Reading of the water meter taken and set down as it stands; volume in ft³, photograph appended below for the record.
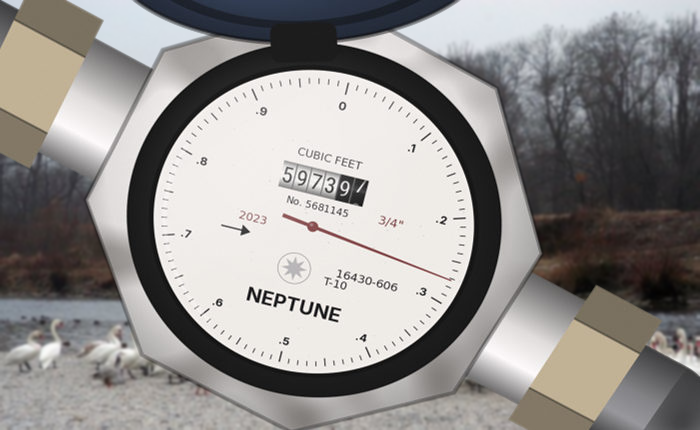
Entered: 597397.27 ft³
